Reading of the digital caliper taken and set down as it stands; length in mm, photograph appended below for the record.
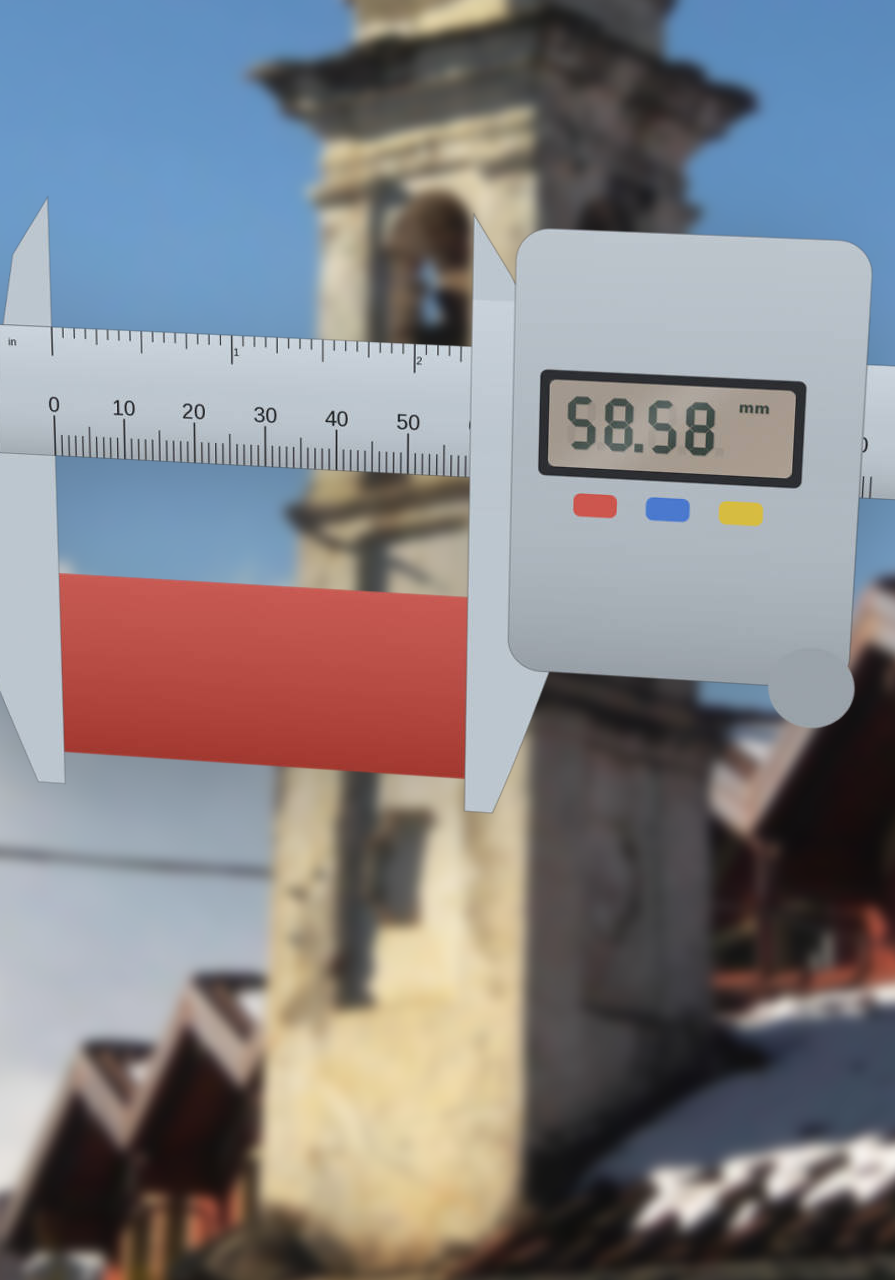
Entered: 58.58 mm
